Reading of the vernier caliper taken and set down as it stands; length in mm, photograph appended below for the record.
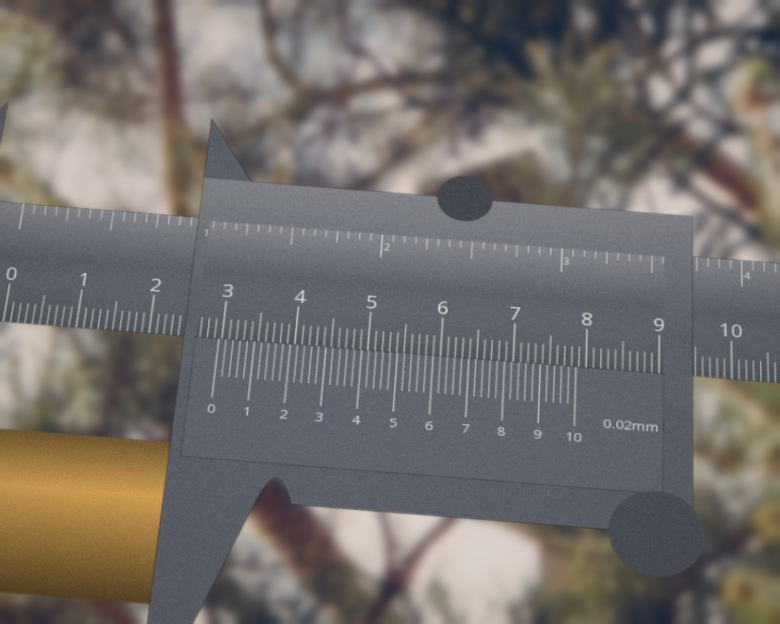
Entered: 29.6 mm
